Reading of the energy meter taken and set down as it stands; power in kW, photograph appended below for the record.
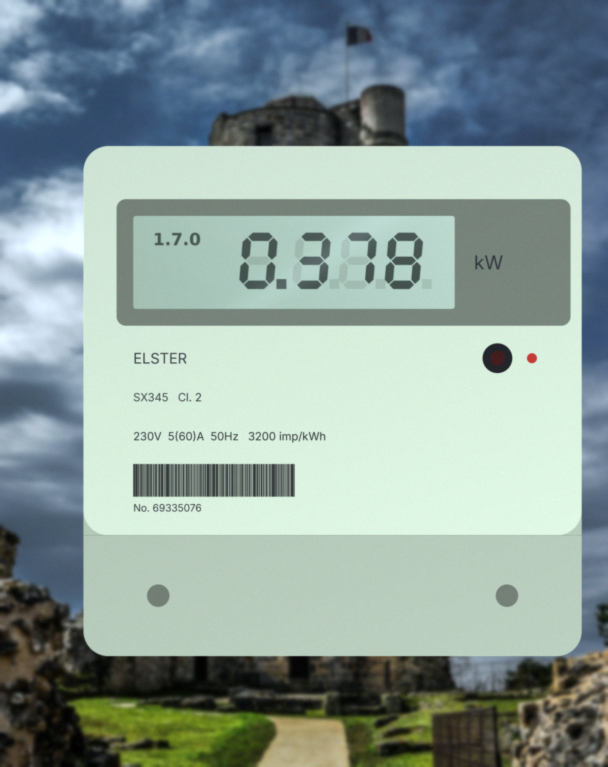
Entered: 0.378 kW
